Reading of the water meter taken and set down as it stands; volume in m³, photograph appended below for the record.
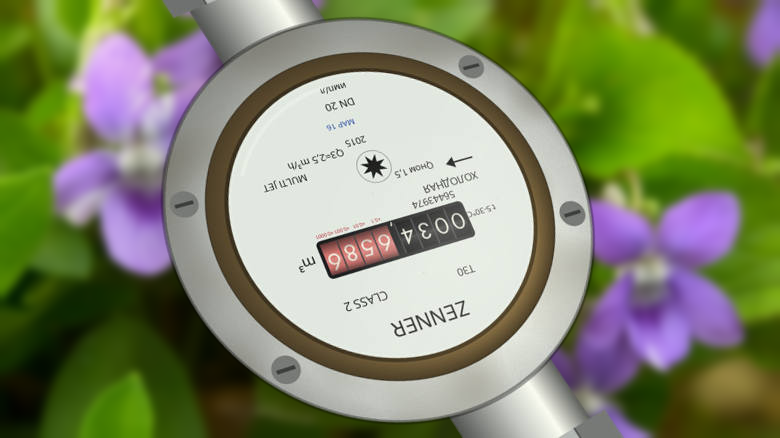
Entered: 34.6586 m³
